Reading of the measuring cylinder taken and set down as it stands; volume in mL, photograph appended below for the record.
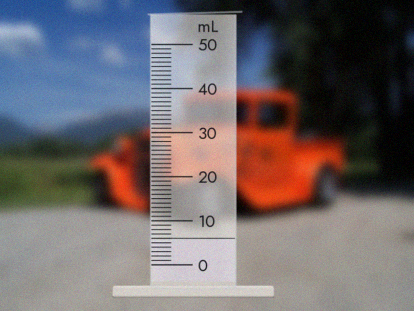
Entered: 6 mL
